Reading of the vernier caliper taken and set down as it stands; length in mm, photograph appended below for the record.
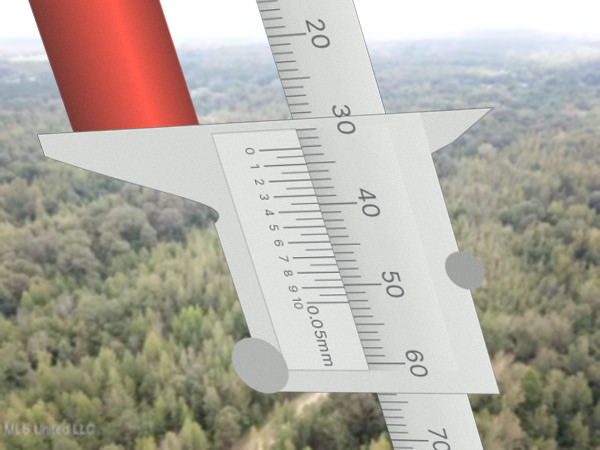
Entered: 33.2 mm
